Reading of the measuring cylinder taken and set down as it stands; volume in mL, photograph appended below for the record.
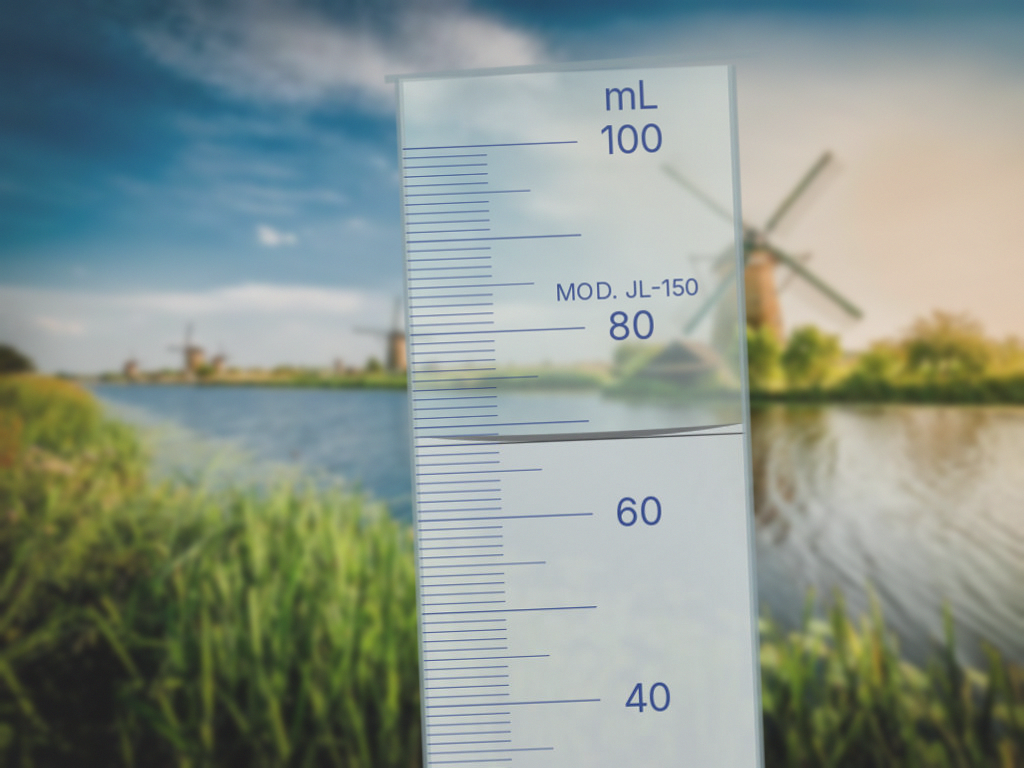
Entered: 68 mL
